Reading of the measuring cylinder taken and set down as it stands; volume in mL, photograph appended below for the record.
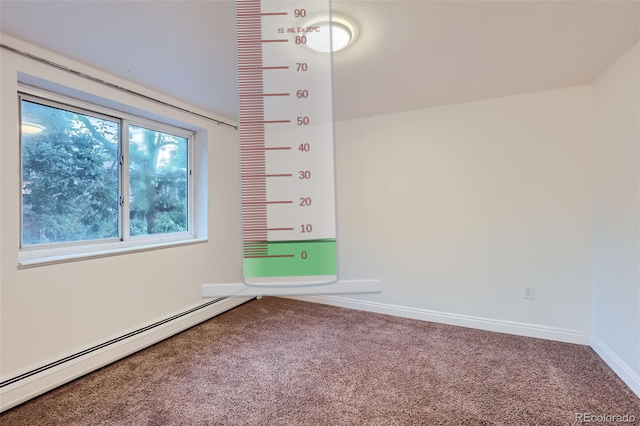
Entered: 5 mL
